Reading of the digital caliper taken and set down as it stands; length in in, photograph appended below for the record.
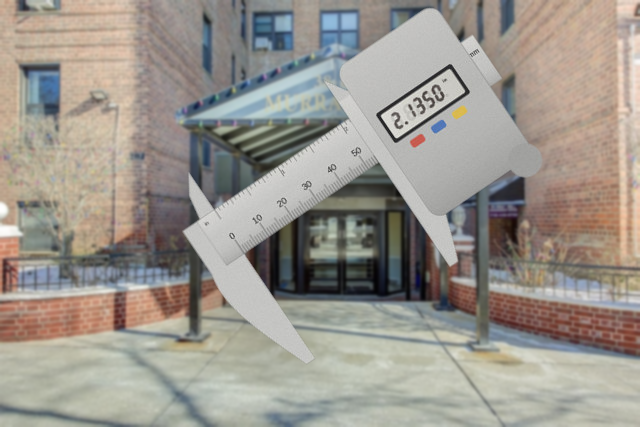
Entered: 2.1350 in
